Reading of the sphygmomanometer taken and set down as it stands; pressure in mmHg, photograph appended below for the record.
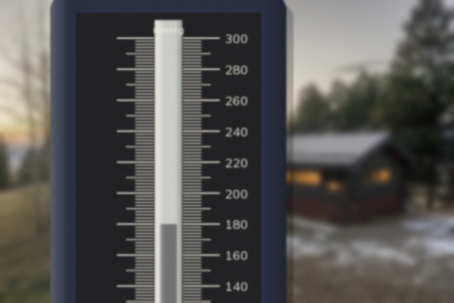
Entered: 180 mmHg
